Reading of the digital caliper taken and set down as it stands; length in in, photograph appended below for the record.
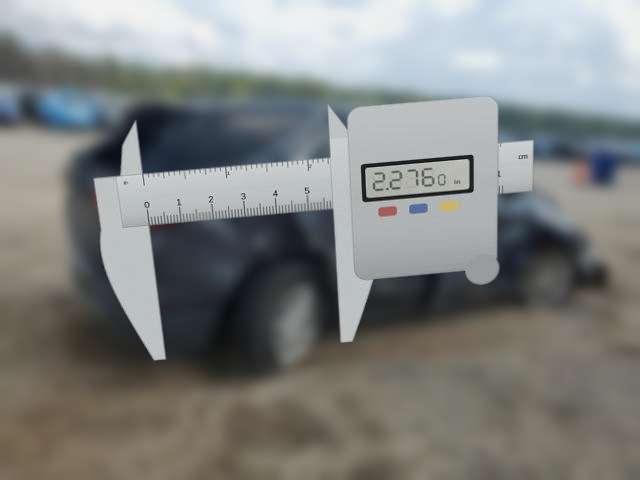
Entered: 2.2760 in
